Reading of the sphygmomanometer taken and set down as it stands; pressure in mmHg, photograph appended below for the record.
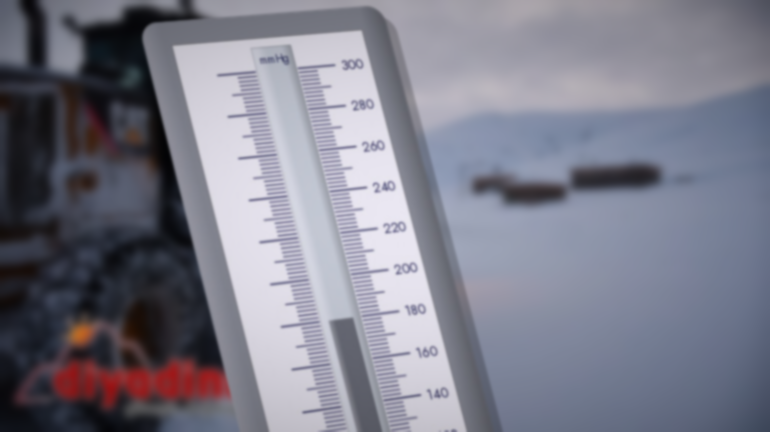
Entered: 180 mmHg
